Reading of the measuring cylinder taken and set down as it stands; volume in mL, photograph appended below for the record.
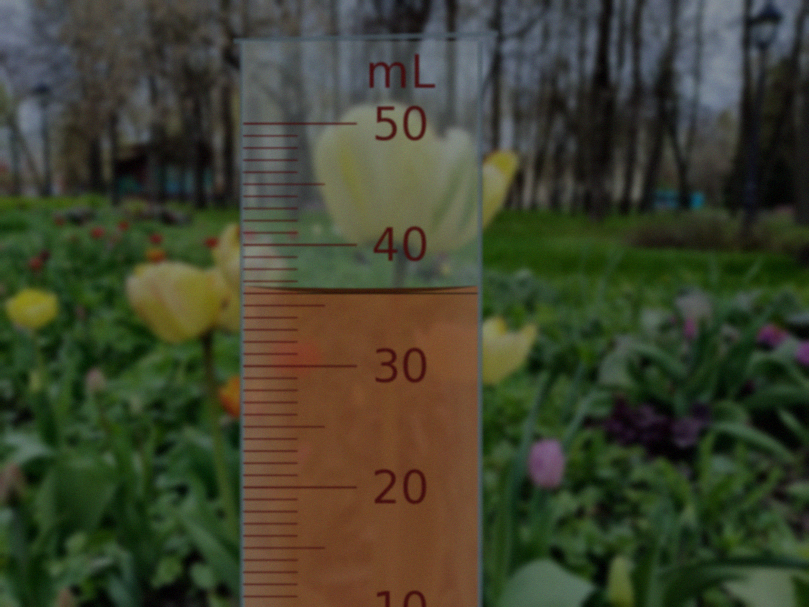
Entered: 36 mL
